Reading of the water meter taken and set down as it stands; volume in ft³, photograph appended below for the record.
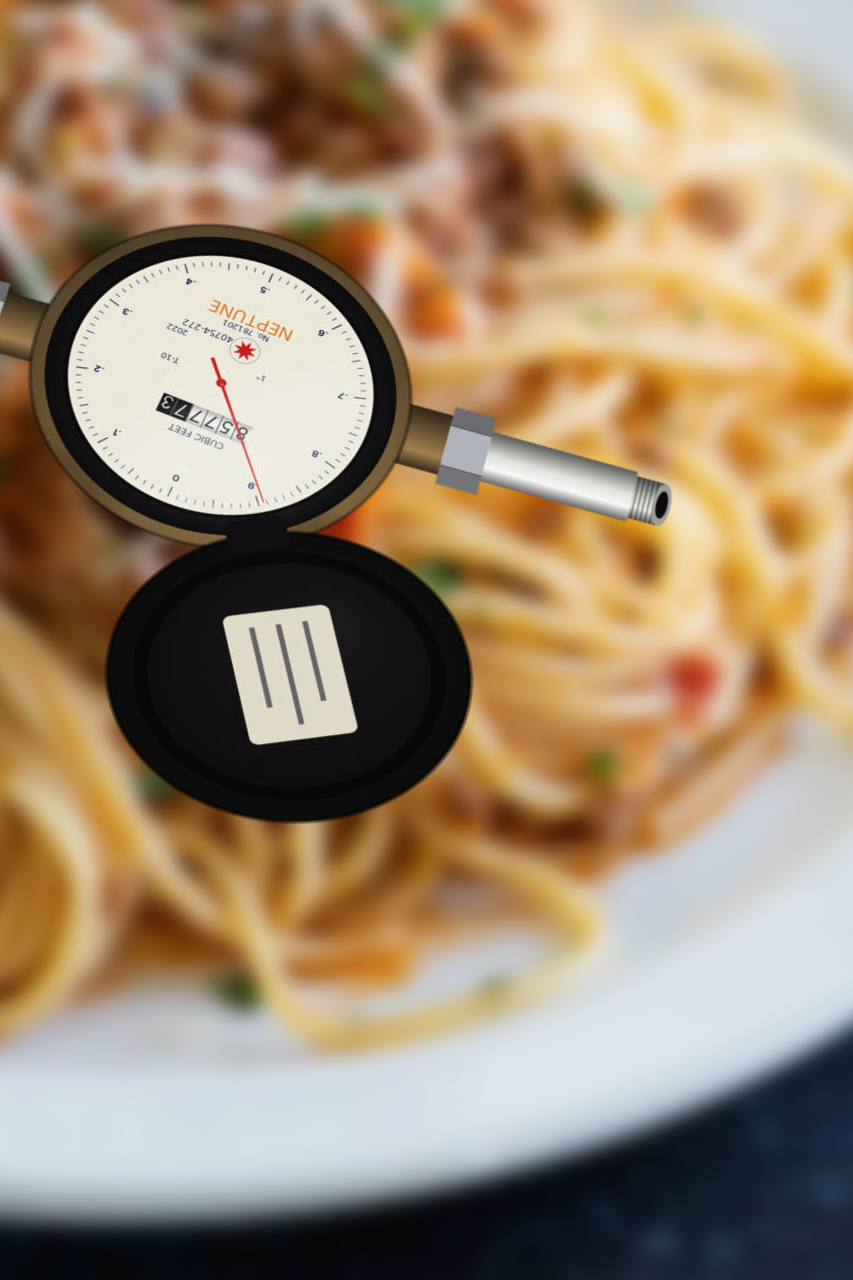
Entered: 857772.89 ft³
